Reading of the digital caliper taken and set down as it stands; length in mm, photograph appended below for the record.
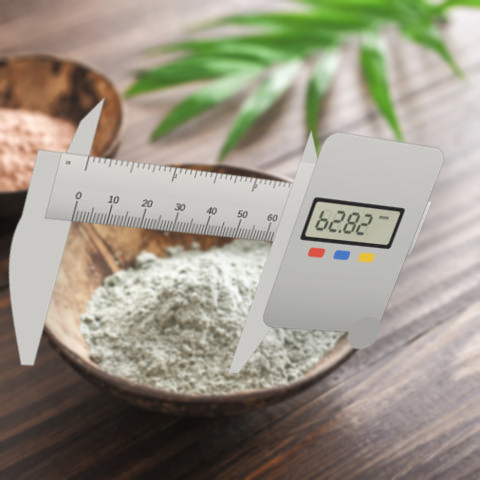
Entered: 62.82 mm
